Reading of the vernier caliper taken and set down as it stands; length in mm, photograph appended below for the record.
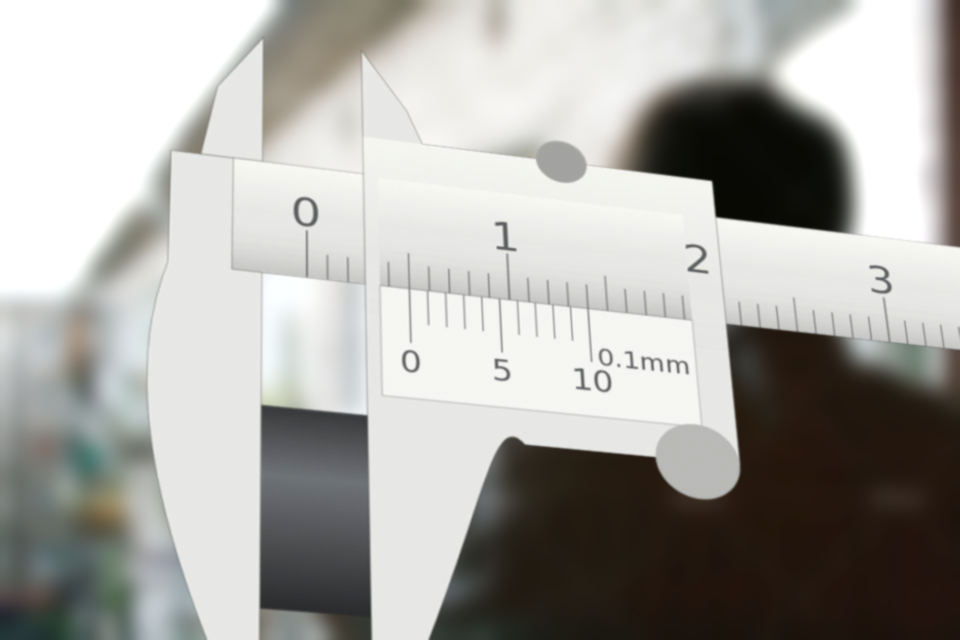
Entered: 5.0 mm
